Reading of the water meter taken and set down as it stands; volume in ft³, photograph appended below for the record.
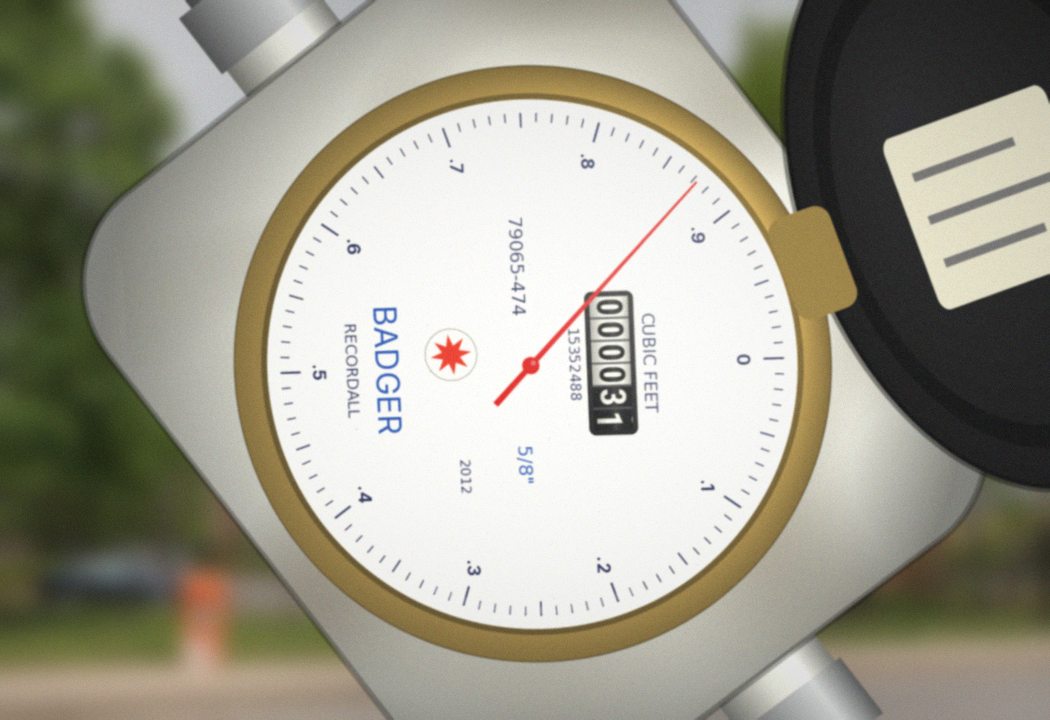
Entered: 30.87 ft³
